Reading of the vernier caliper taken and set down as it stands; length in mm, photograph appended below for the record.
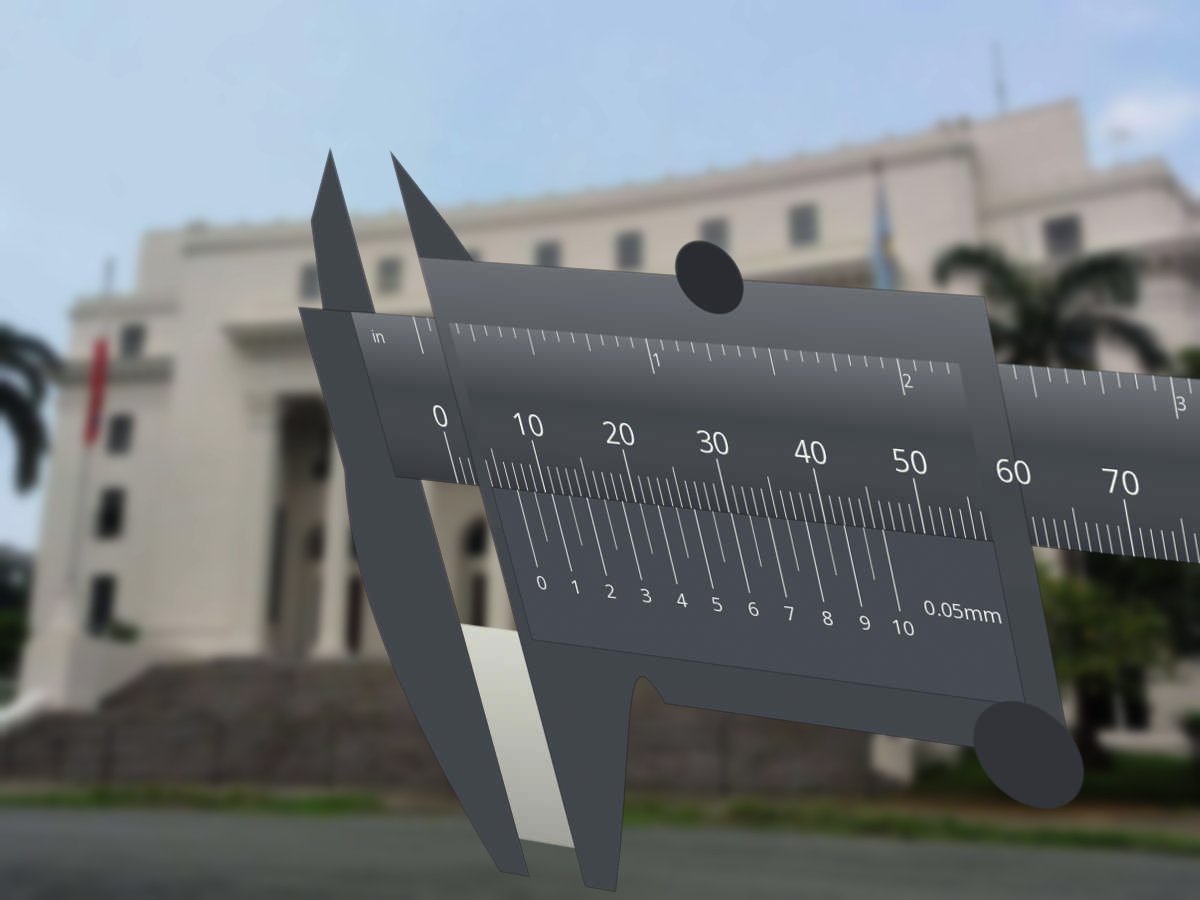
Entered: 6.8 mm
